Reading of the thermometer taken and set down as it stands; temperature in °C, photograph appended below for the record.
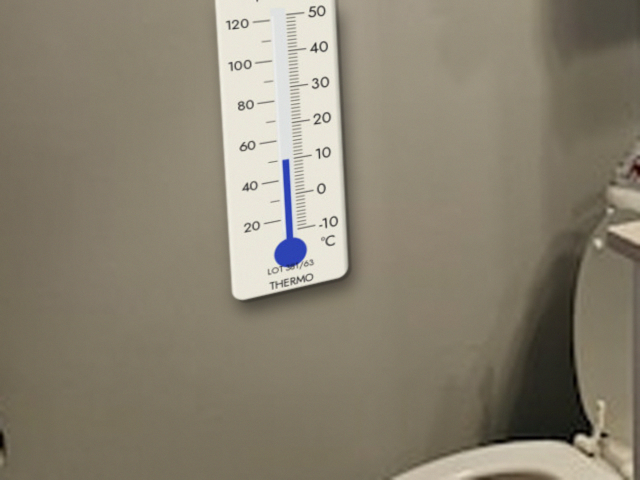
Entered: 10 °C
